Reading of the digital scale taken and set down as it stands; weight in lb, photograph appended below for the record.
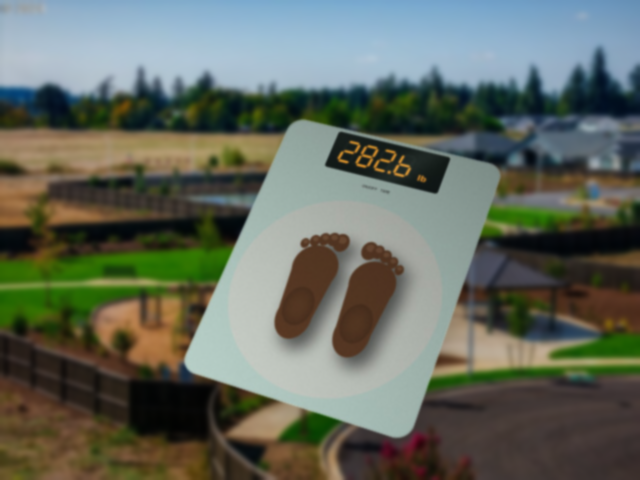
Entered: 282.6 lb
